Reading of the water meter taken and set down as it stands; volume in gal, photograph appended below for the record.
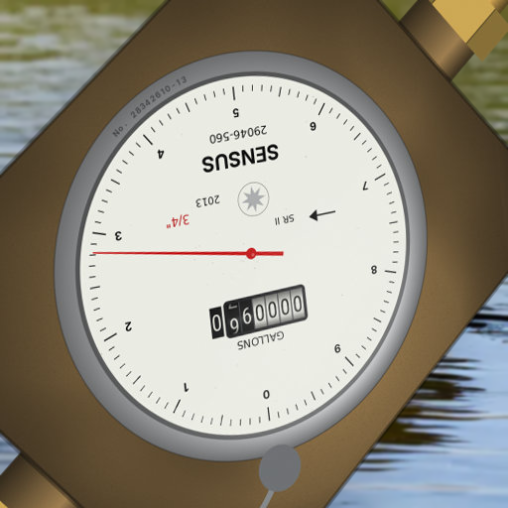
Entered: 962.8 gal
